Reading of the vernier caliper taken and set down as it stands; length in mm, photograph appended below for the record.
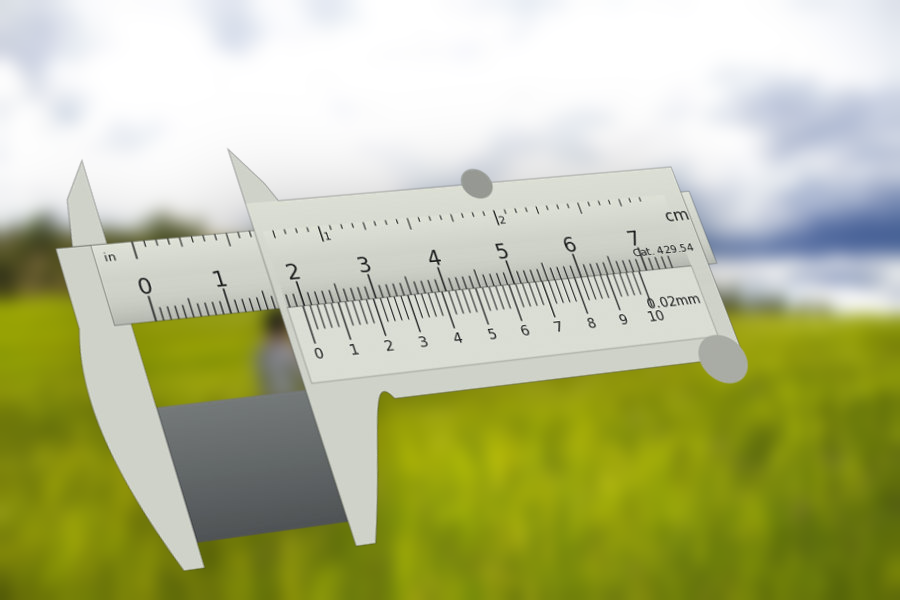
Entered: 19.8 mm
